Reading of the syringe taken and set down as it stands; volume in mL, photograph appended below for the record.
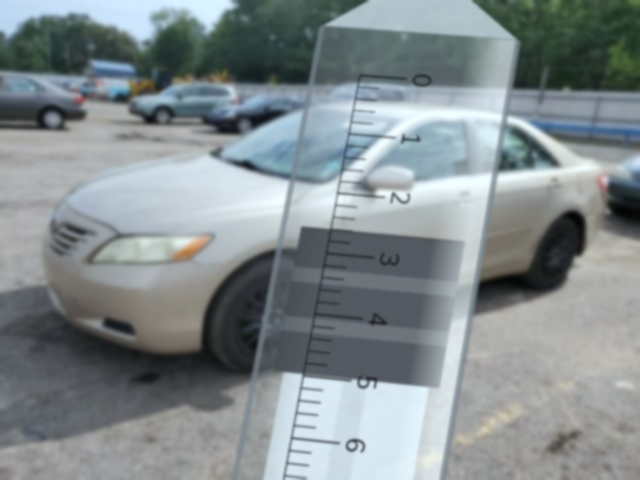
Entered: 2.6 mL
